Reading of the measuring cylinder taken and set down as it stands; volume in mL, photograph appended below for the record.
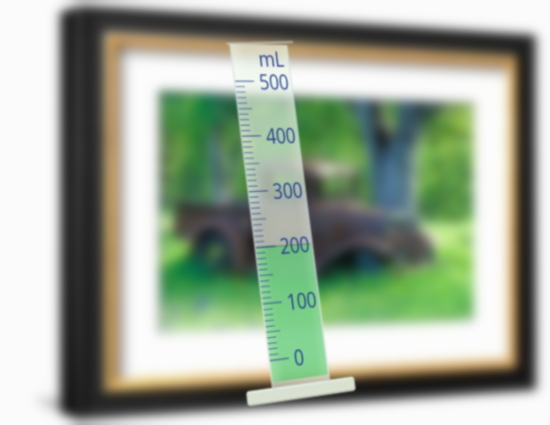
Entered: 200 mL
